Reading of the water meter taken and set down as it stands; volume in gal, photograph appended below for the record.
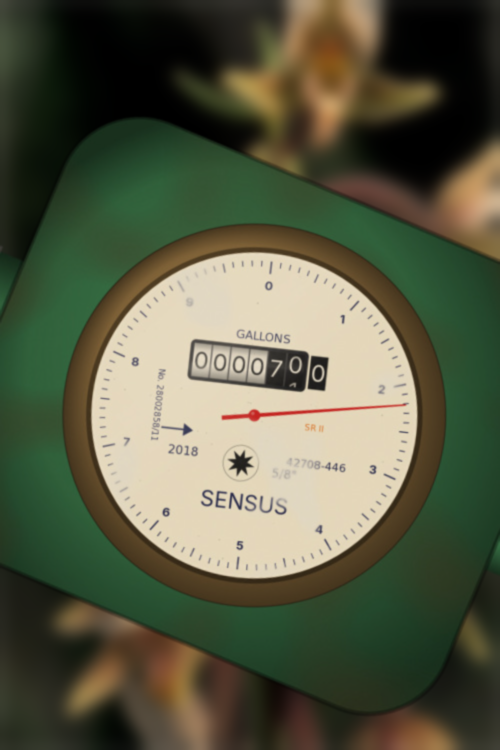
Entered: 702.2 gal
